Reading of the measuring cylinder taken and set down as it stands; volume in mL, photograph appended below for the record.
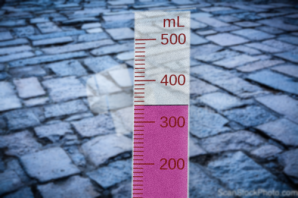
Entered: 340 mL
